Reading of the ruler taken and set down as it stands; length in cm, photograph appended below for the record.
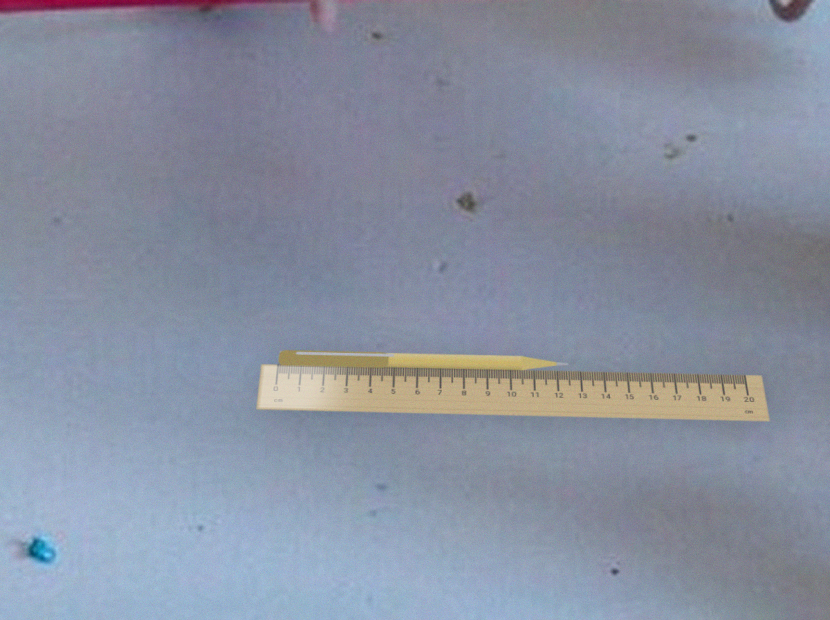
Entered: 12.5 cm
